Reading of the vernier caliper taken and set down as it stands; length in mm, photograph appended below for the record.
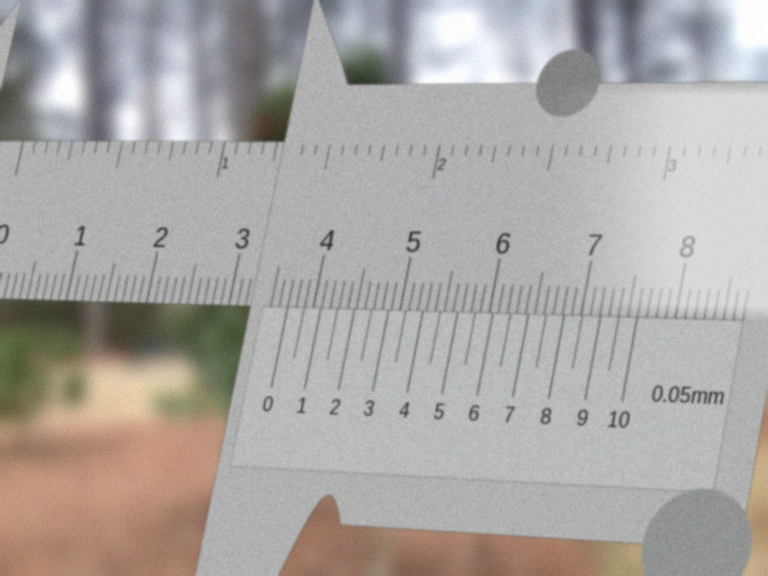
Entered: 37.0 mm
